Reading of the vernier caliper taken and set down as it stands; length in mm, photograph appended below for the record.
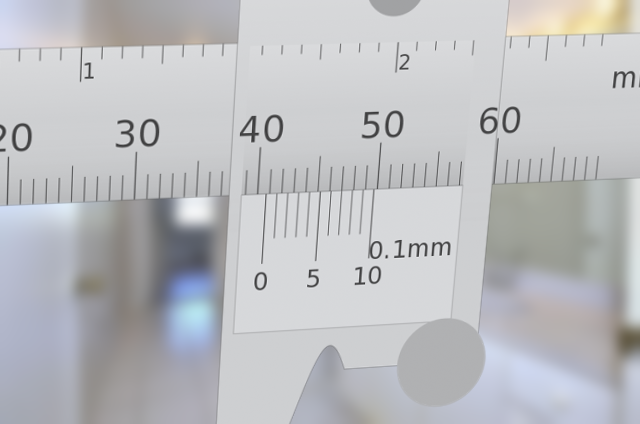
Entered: 40.7 mm
